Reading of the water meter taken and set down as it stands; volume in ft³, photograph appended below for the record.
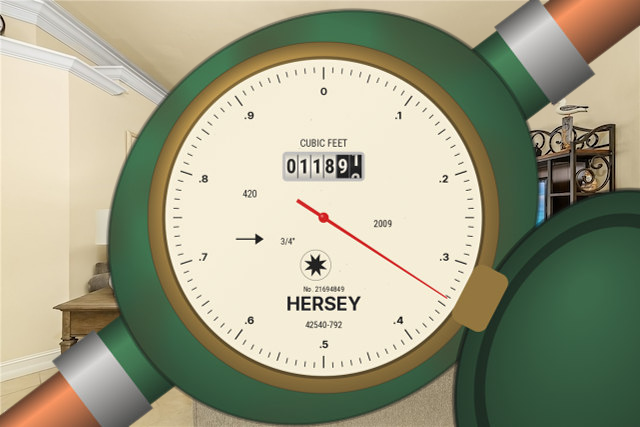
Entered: 11891.34 ft³
